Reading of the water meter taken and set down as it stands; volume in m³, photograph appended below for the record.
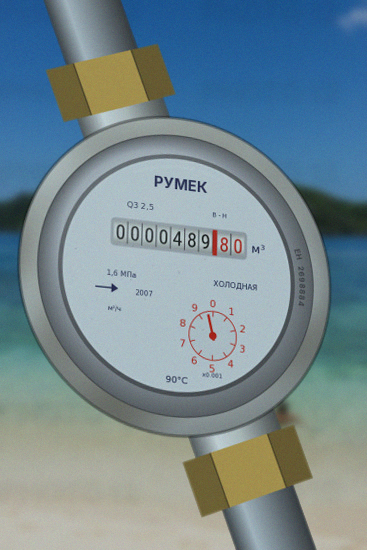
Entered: 489.799 m³
